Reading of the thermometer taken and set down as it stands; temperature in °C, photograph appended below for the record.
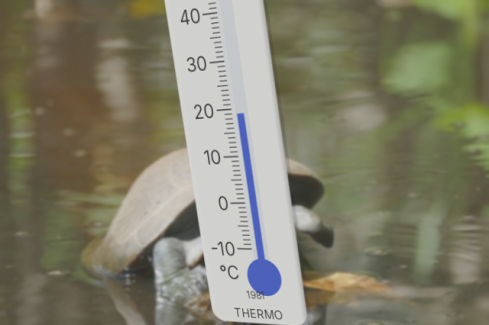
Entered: 19 °C
